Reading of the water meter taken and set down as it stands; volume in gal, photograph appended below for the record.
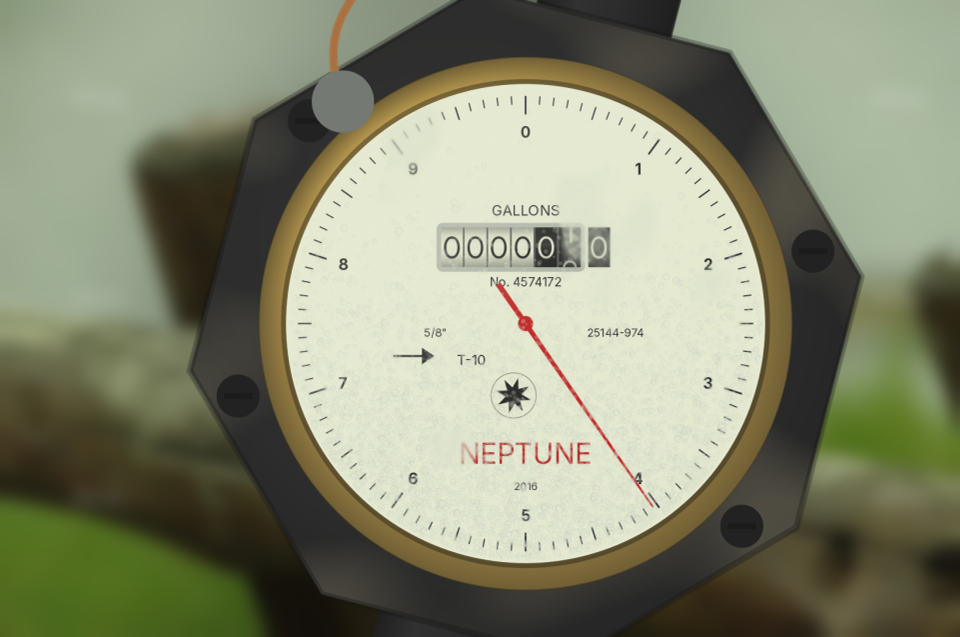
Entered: 14.0 gal
